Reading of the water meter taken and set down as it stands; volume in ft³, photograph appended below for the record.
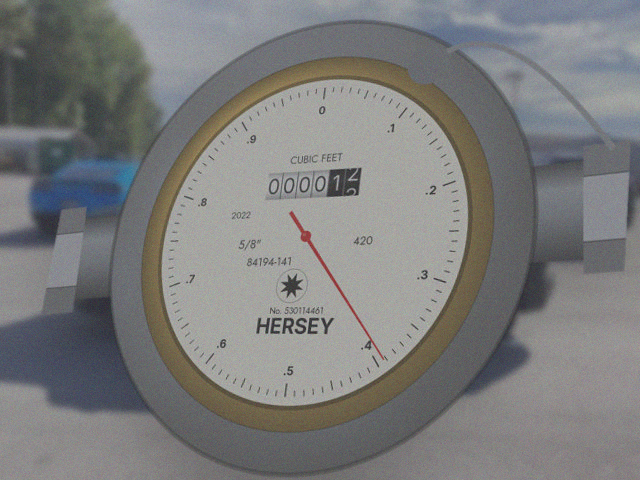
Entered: 12.39 ft³
